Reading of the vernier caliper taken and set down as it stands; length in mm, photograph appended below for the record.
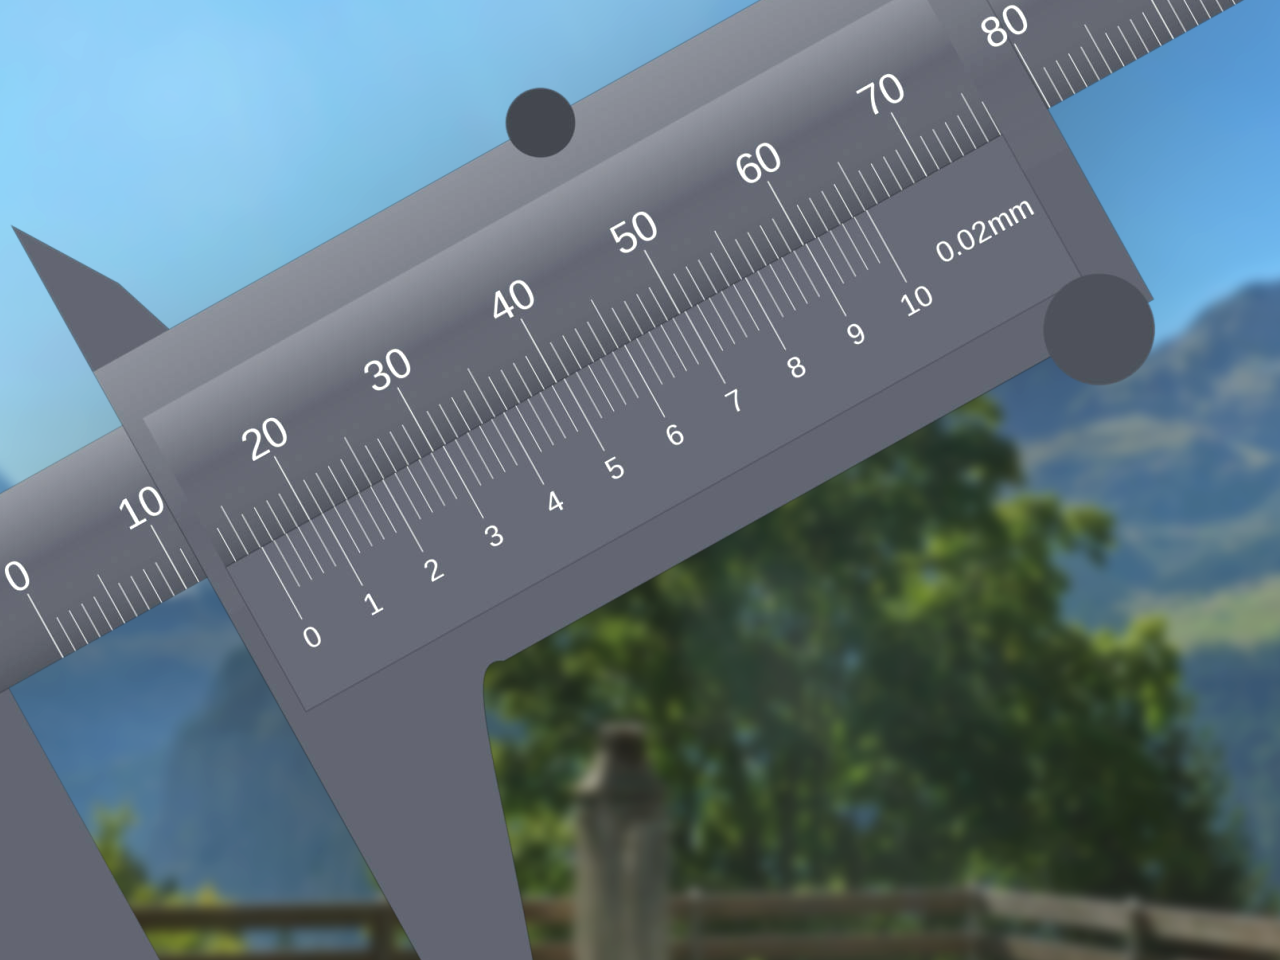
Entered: 16.1 mm
